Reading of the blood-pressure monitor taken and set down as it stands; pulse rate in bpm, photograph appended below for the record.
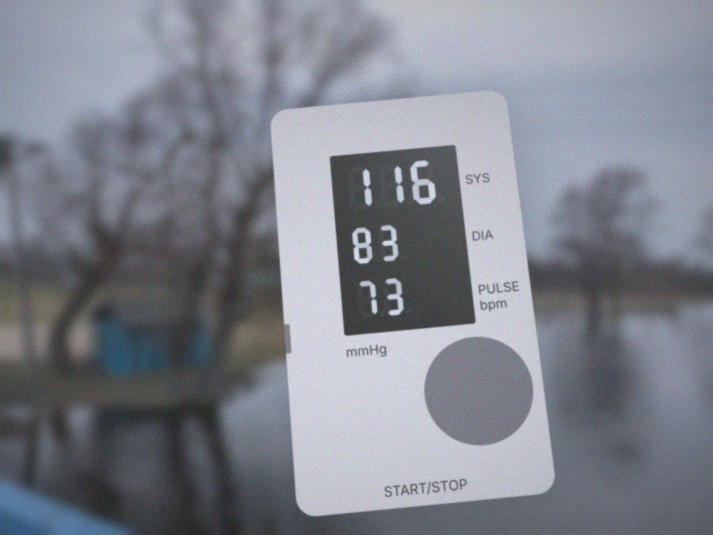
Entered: 73 bpm
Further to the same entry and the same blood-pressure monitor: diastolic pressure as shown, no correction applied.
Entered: 83 mmHg
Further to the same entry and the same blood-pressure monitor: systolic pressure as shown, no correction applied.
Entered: 116 mmHg
